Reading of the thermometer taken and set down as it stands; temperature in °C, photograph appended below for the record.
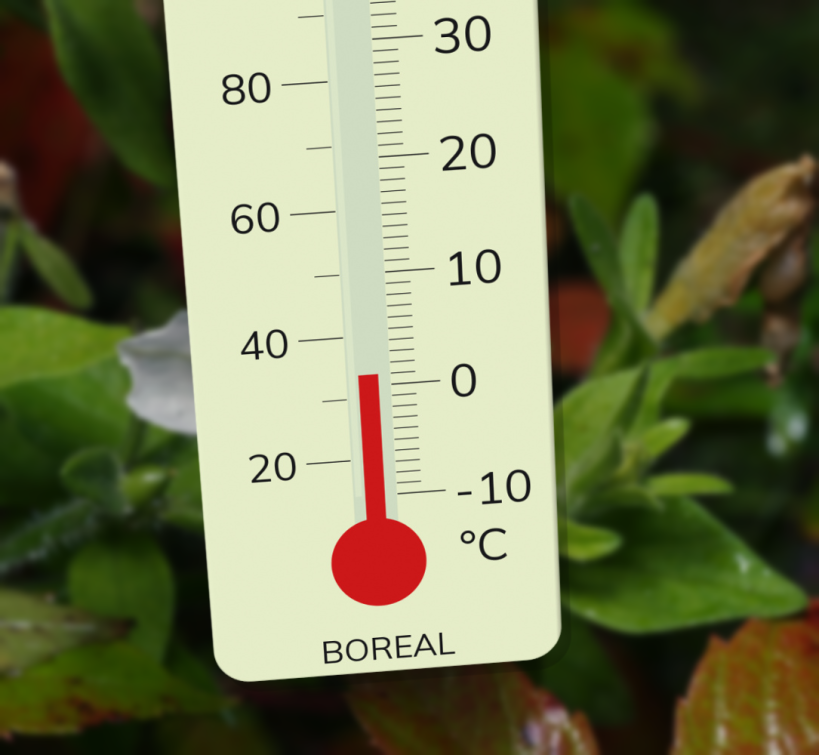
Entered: 1 °C
